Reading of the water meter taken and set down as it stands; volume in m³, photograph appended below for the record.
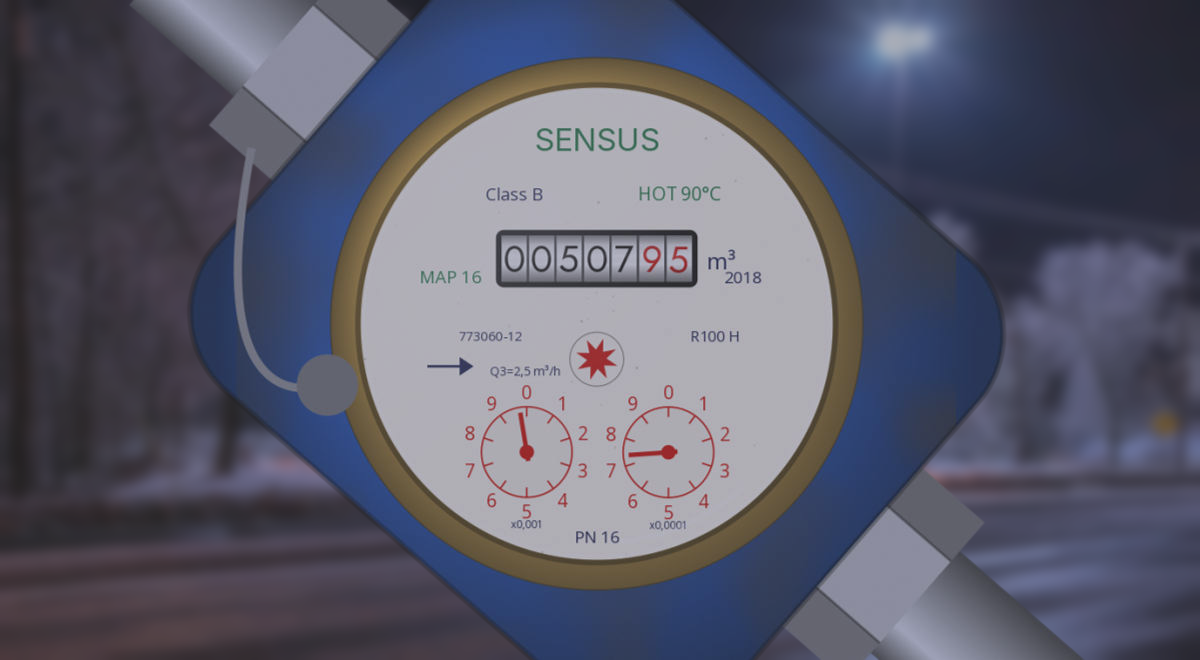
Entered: 507.9497 m³
